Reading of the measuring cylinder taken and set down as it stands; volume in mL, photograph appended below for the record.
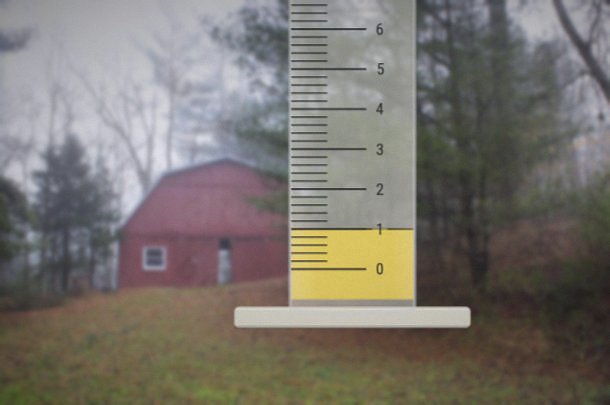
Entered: 1 mL
